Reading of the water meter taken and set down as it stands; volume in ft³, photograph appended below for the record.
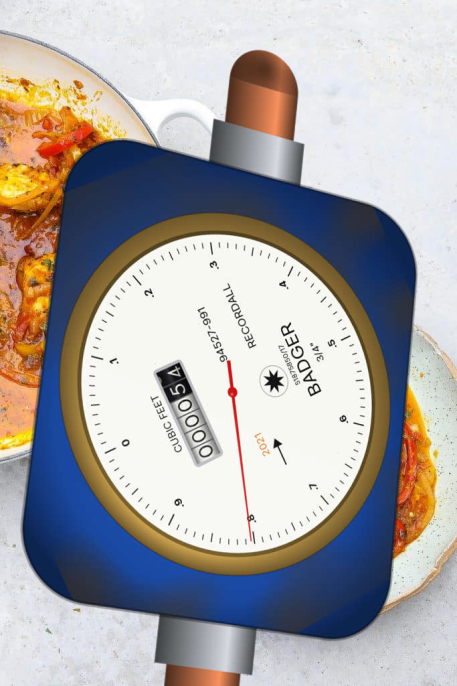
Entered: 53.80 ft³
